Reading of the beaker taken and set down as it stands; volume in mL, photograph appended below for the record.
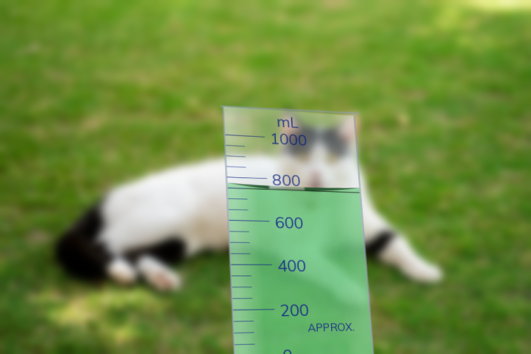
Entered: 750 mL
